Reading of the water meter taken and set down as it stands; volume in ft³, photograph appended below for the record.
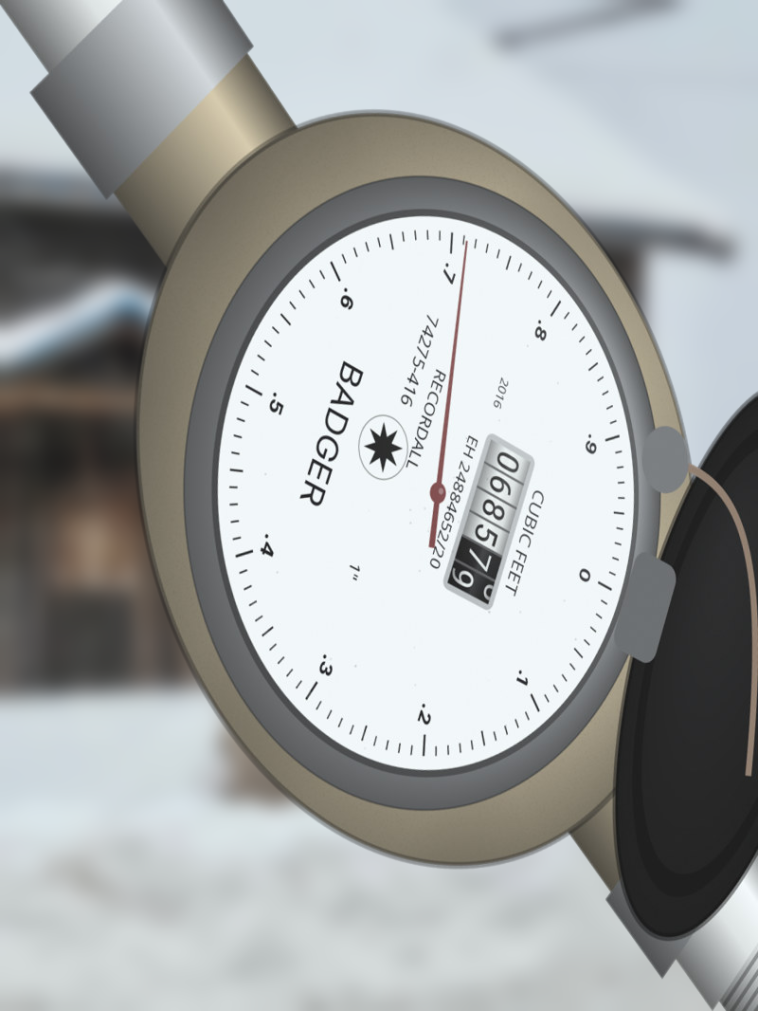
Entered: 68578.71 ft³
